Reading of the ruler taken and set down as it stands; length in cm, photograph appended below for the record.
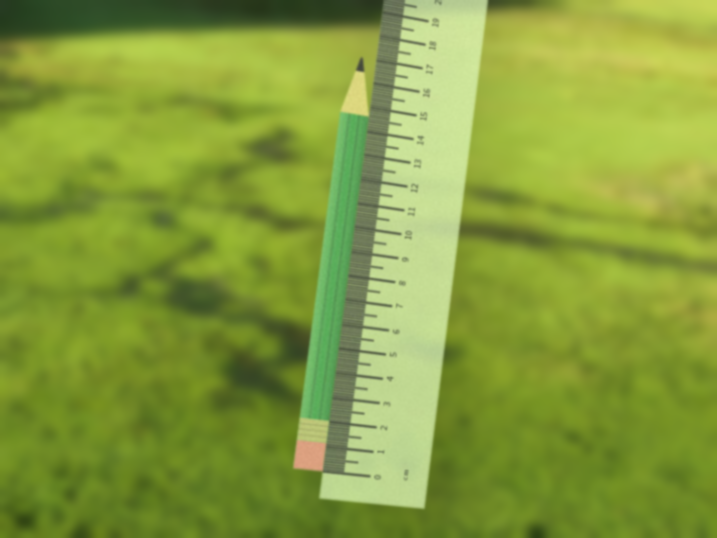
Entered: 17 cm
